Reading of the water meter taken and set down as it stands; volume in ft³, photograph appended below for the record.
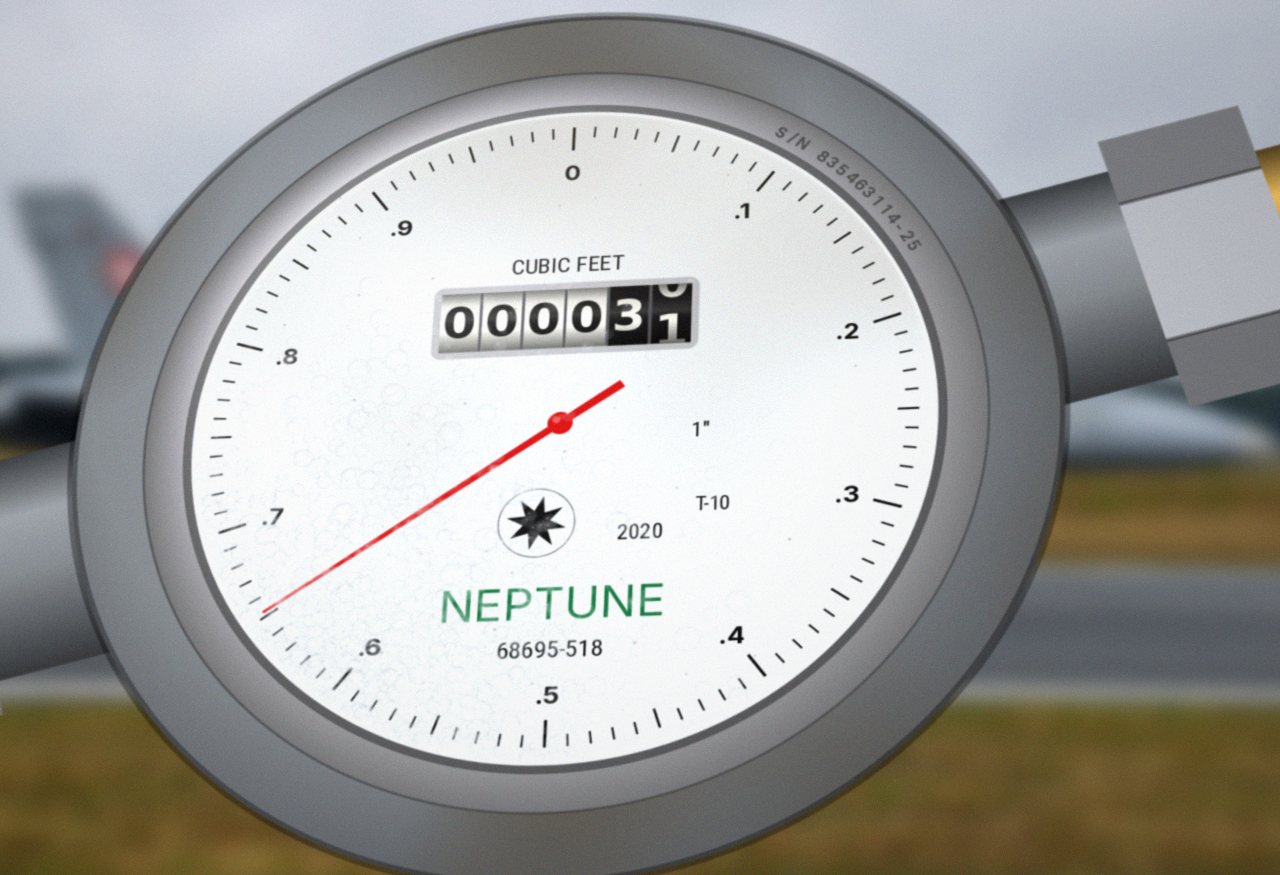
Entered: 30.65 ft³
